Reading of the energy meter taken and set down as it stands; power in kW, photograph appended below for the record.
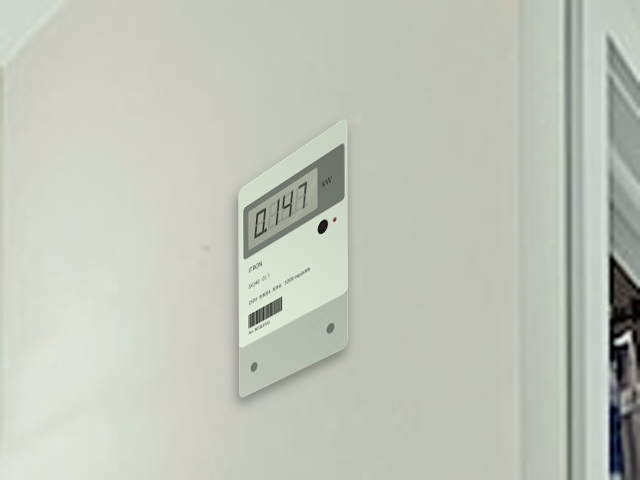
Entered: 0.147 kW
